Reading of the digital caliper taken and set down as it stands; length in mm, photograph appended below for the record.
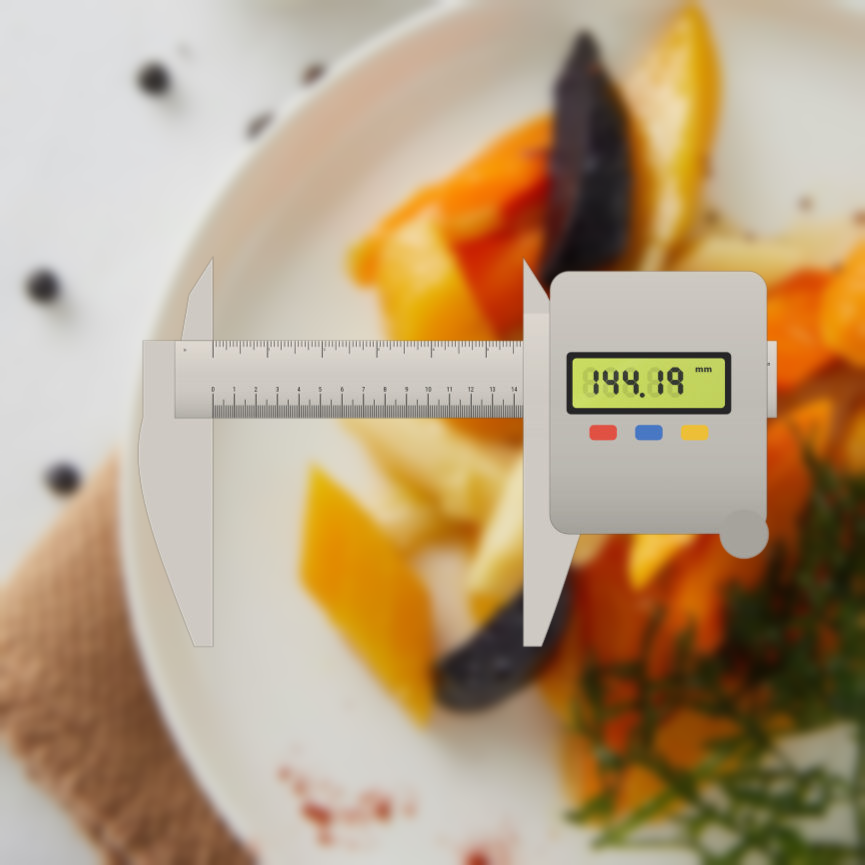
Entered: 144.19 mm
